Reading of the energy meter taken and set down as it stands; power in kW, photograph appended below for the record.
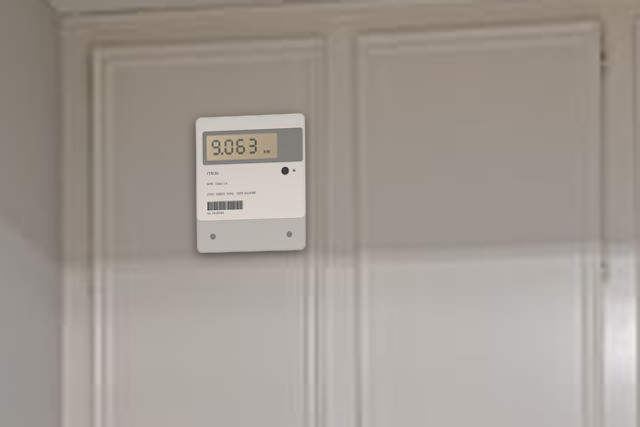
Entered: 9.063 kW
